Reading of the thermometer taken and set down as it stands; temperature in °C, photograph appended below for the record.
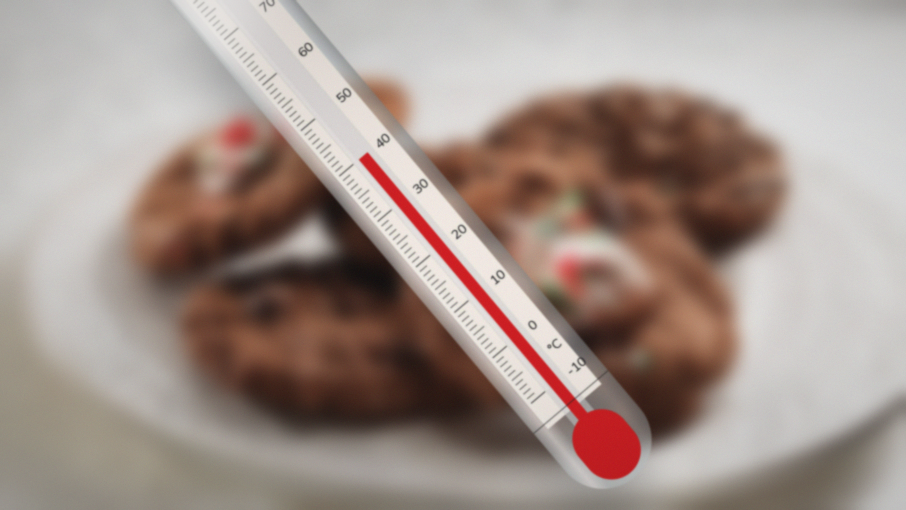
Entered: 40 °C
